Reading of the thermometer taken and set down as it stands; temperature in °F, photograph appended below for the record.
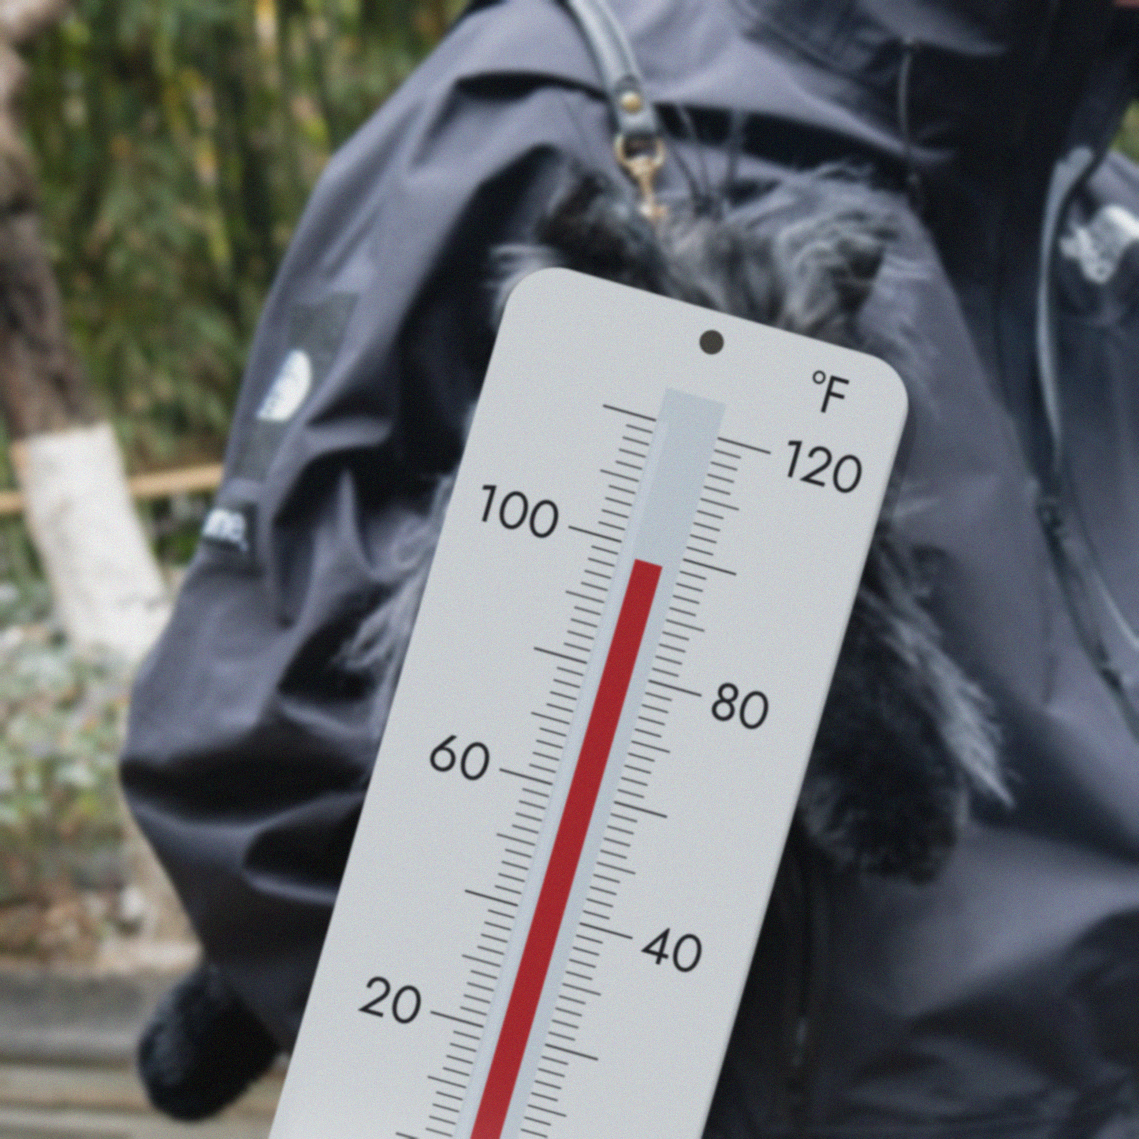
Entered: 98 °F
